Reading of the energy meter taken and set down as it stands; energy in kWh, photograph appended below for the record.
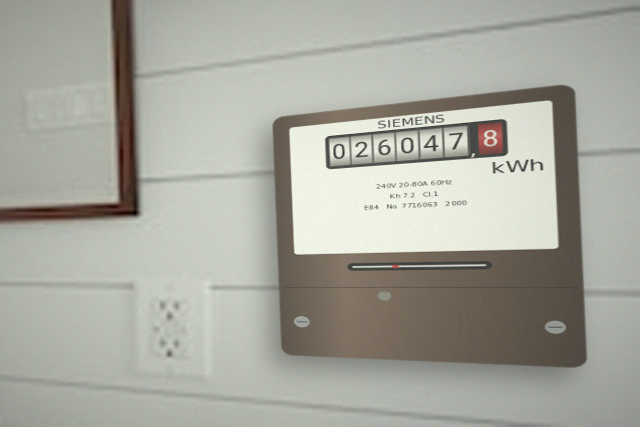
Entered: 26047.8 kWh
